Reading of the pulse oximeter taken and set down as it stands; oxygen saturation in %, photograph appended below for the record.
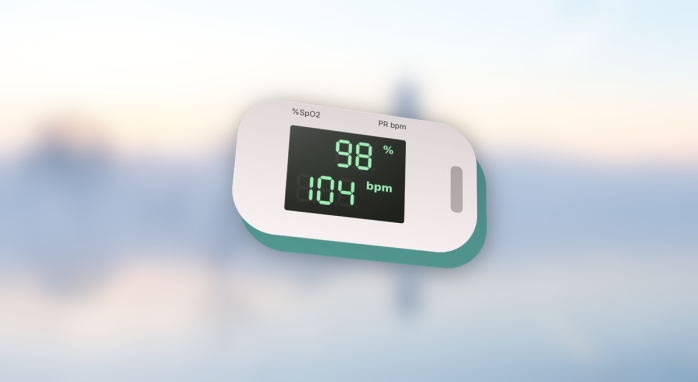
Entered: 98 %
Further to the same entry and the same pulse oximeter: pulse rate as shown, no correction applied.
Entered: 104 bpm
